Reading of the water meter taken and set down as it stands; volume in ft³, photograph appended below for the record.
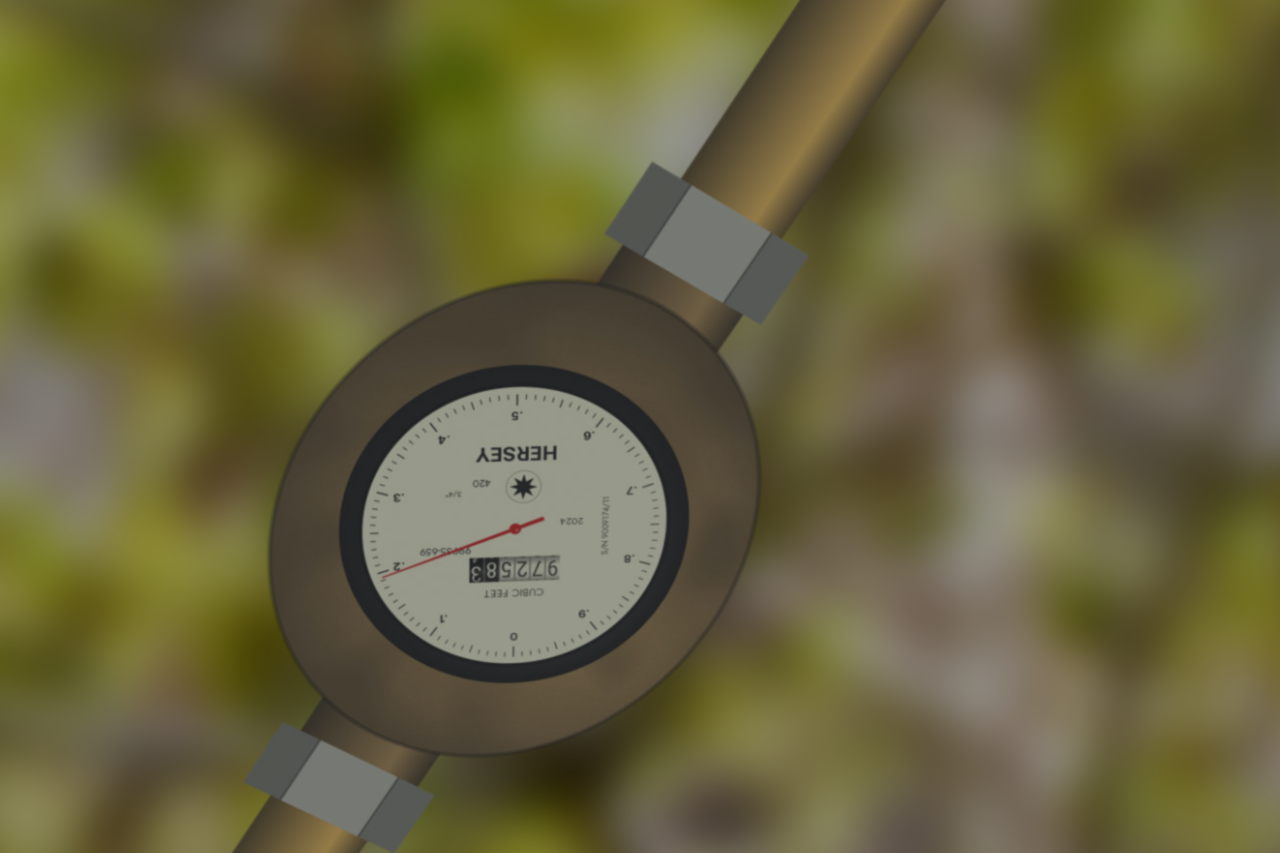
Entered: 972583.19 ft³
